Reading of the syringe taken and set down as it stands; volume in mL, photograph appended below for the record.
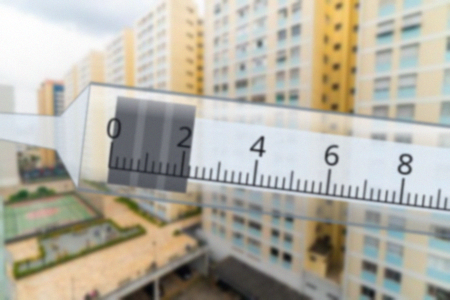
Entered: 0 mL
